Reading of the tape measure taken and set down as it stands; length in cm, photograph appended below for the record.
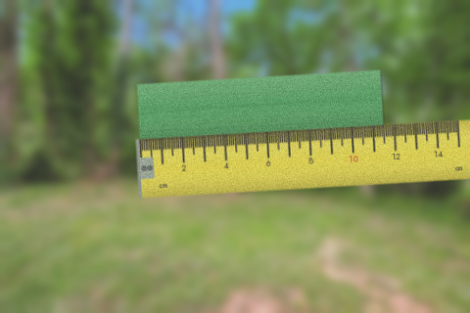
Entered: 11.5 cm
